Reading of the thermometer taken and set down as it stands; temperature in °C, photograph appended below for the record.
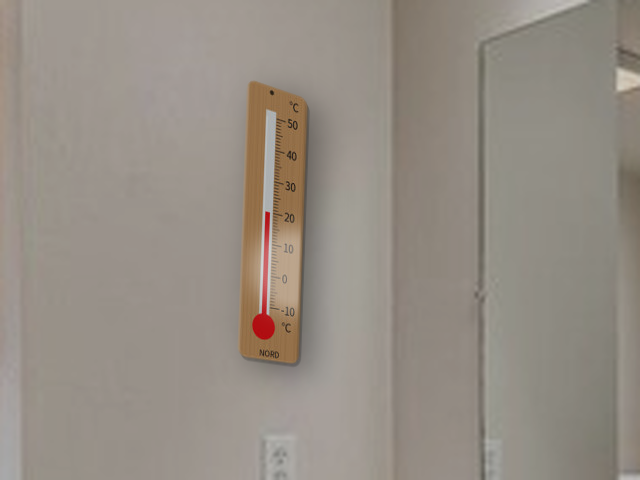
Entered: 20 °C
